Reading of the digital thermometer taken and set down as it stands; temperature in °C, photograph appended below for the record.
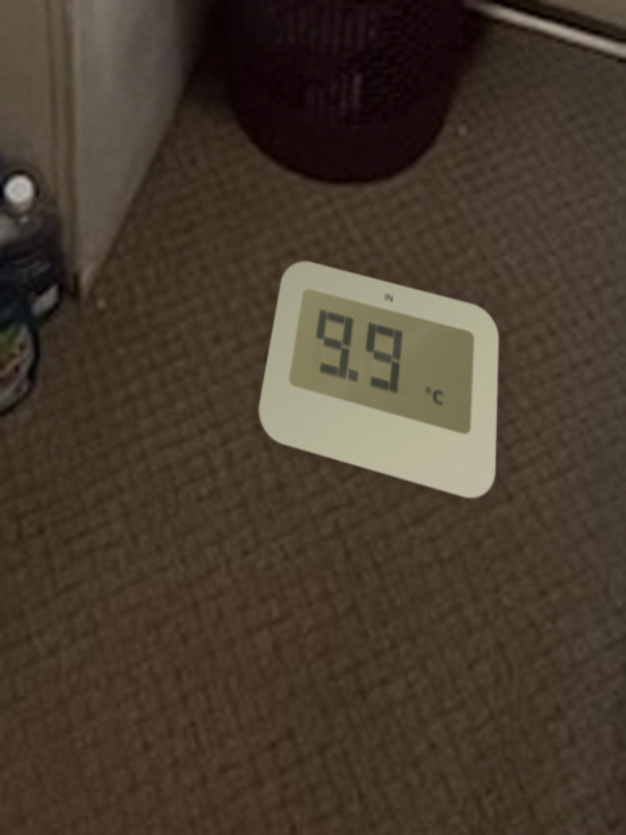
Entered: 9.9 °C
